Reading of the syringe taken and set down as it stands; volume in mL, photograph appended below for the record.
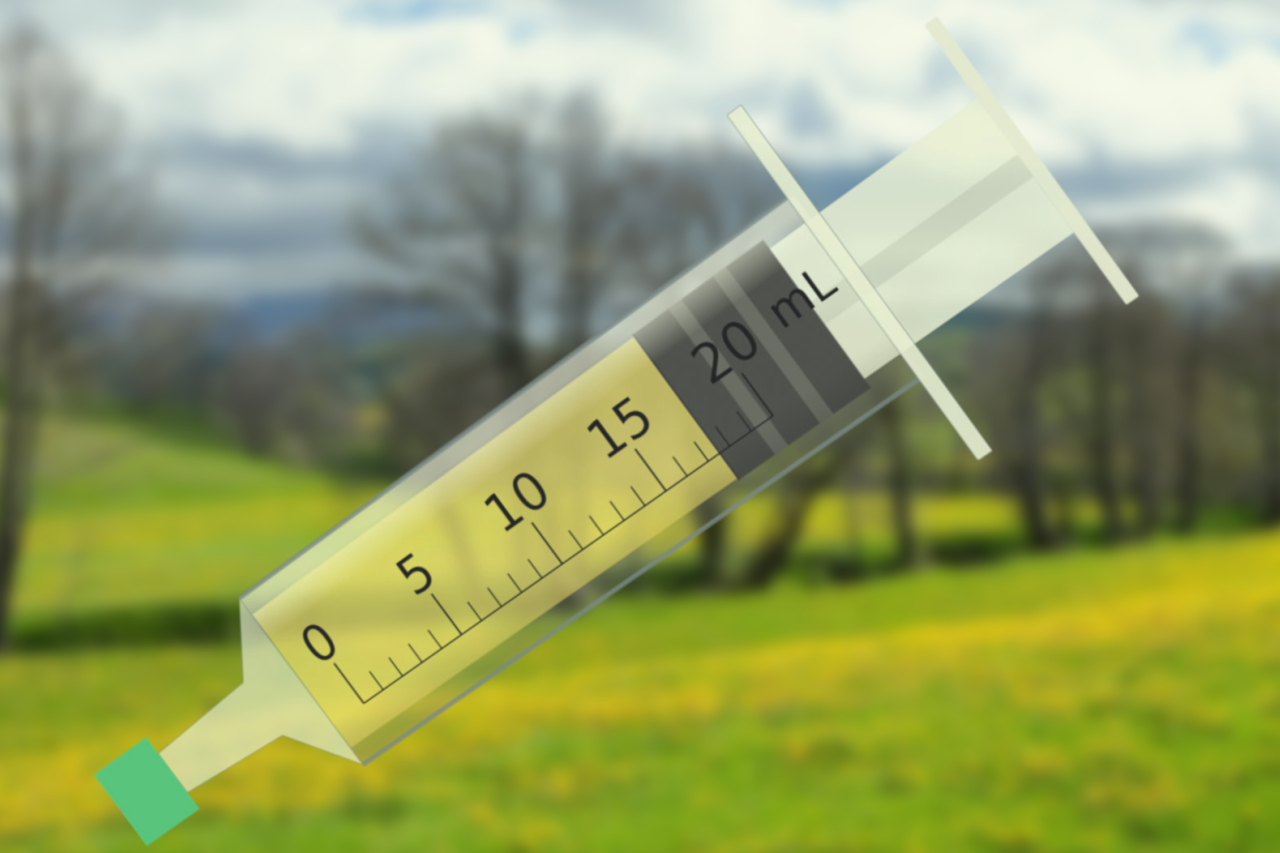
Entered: 17.5 mL
